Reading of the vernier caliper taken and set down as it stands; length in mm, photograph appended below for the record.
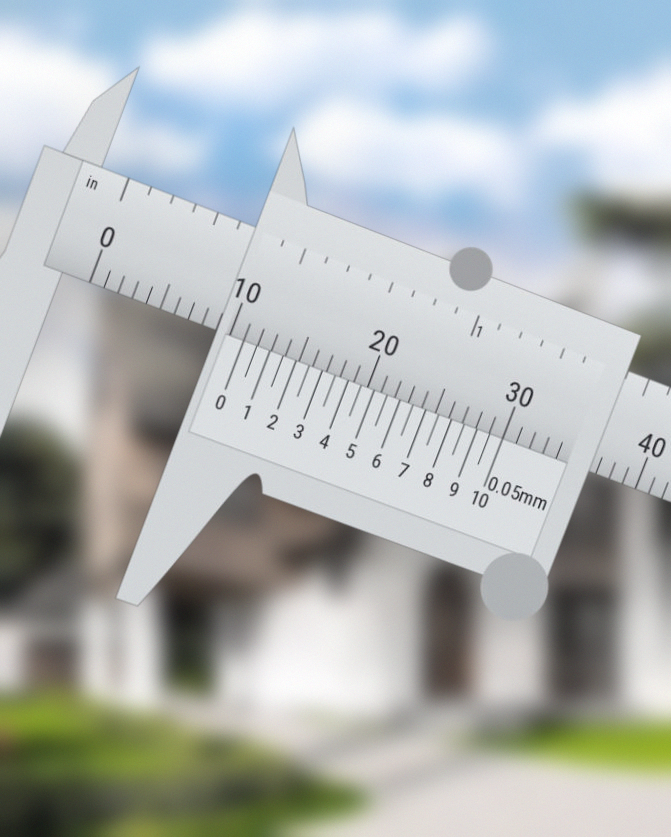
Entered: 11.0 mm
